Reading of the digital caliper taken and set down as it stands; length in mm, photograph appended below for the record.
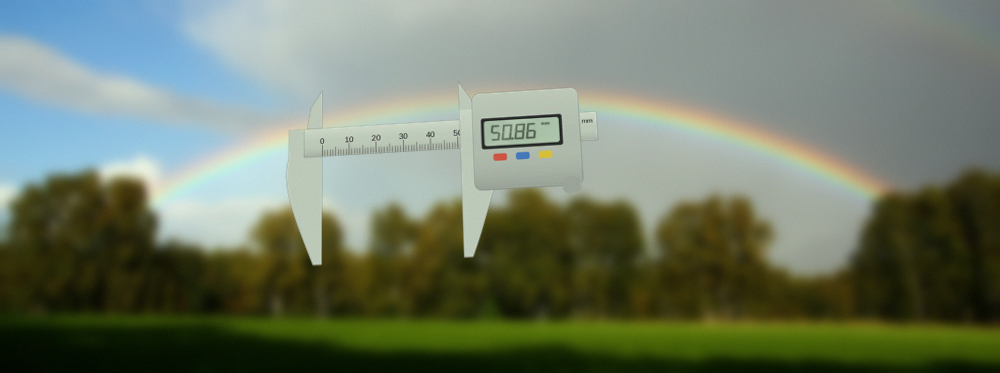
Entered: 50.86 mm
